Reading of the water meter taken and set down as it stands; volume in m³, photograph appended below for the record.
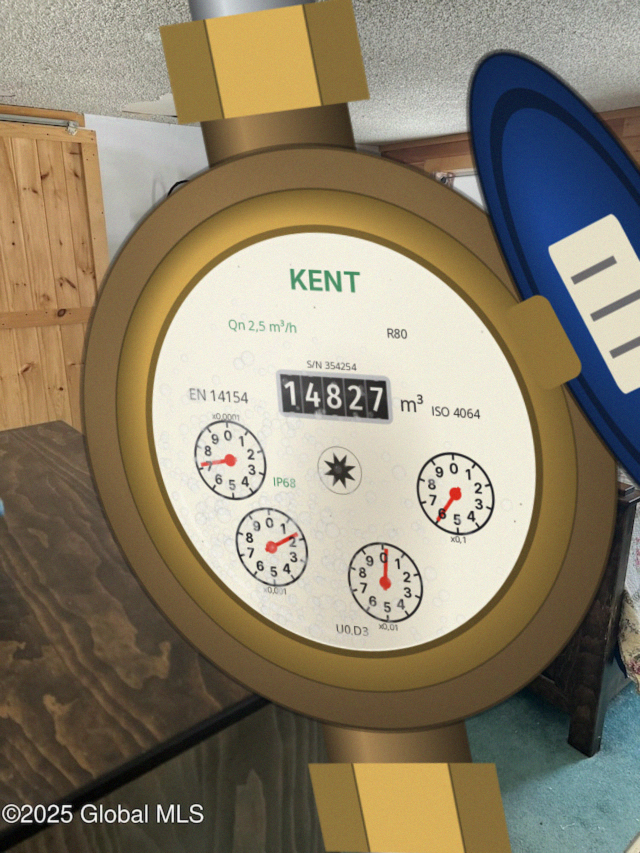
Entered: 14827.6017 m³
